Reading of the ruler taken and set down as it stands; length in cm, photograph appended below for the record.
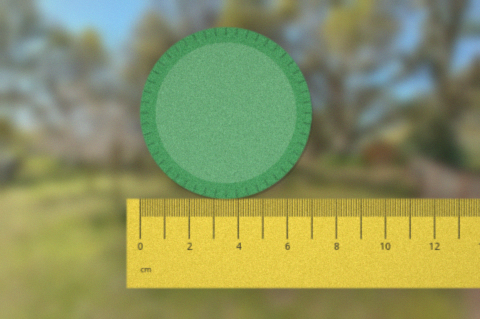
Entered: 7 cm
